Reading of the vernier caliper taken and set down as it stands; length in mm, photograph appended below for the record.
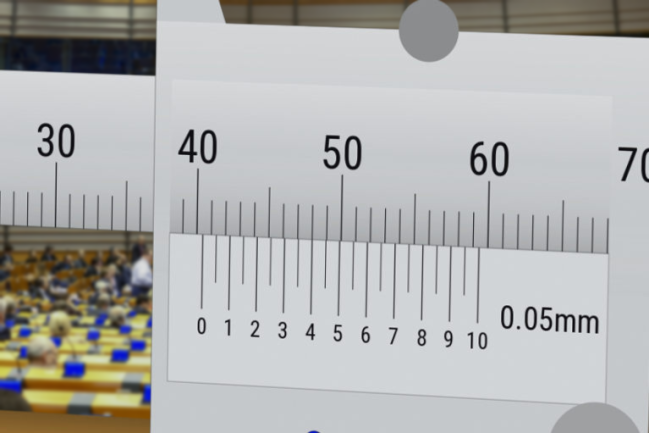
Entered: 40.4 mm
